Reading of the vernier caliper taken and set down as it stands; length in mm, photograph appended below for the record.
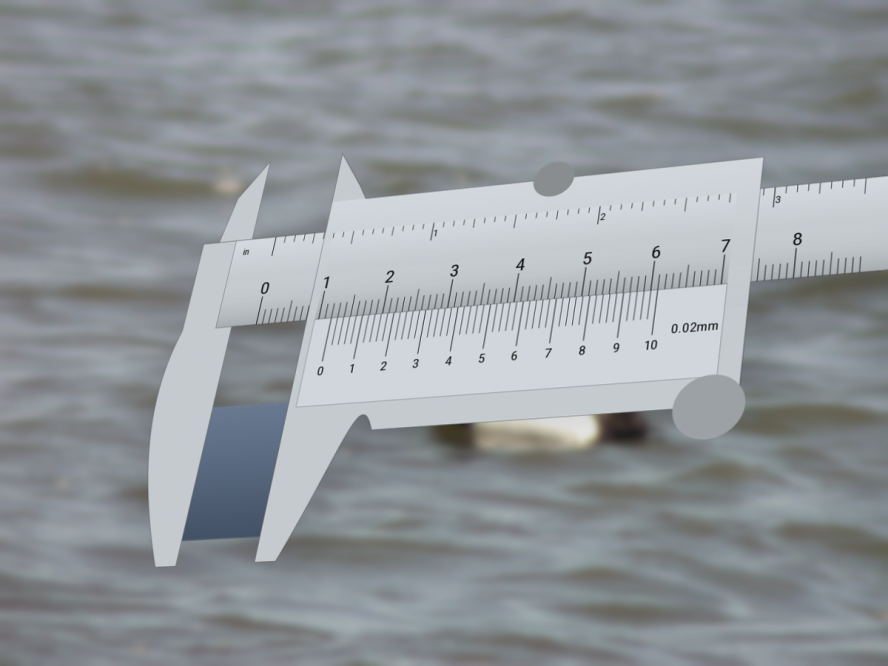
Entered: 12.0 mm
